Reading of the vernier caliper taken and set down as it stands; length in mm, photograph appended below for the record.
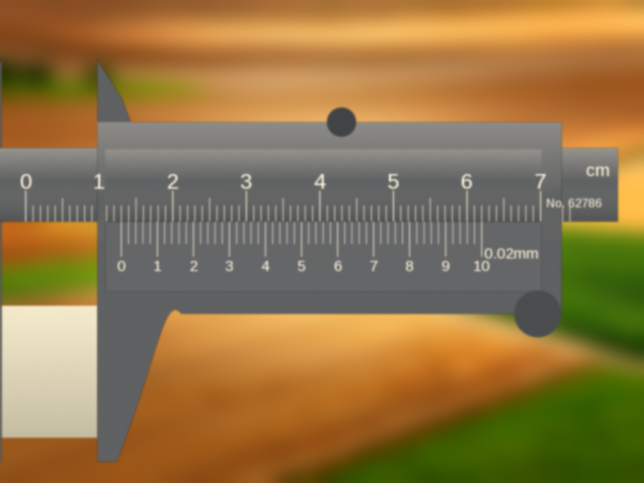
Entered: 13.0 mm
